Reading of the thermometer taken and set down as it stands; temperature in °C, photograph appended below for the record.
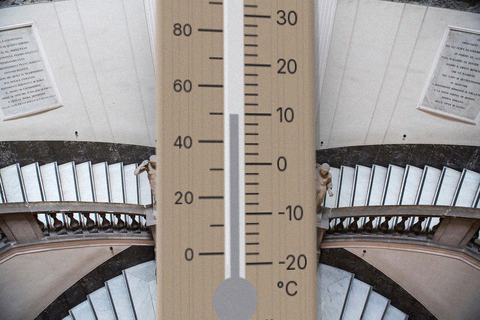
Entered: 10 °C
